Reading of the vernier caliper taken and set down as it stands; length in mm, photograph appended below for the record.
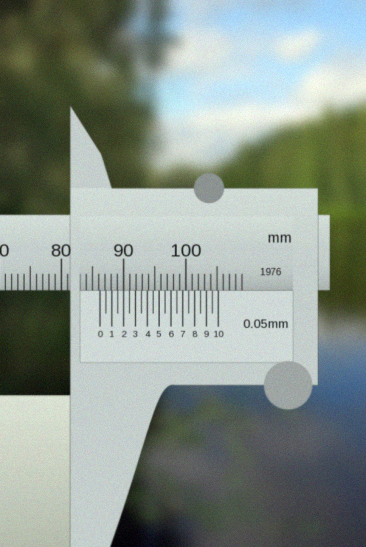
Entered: 86.2 mm
